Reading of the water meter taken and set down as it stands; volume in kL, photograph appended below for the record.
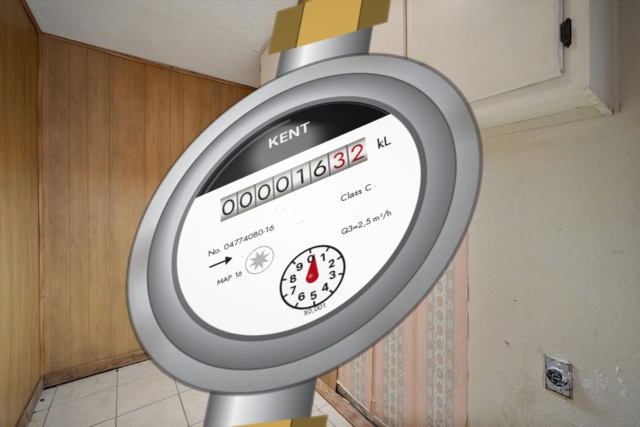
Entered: 16.320 kL
